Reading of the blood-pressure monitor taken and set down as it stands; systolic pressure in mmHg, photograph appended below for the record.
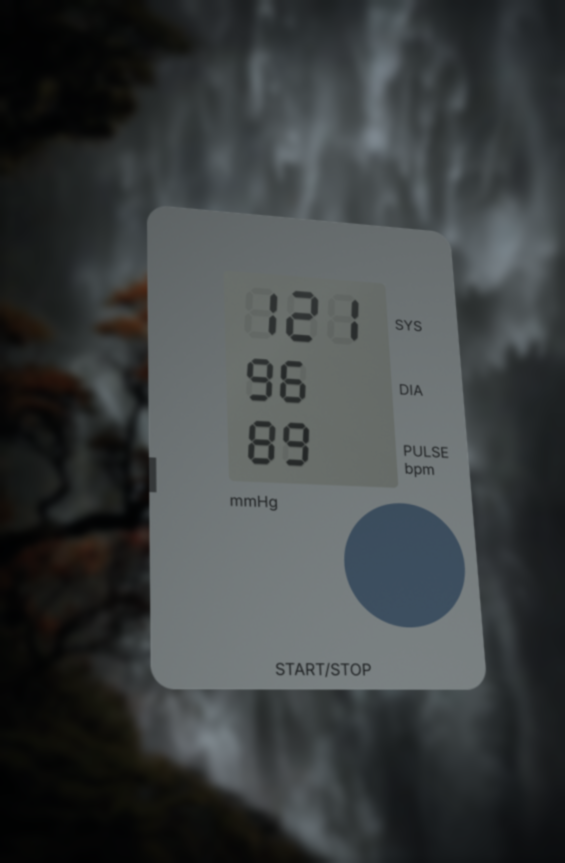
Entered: 121 mmHg
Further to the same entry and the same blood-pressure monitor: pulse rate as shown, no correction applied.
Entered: 89 bpm
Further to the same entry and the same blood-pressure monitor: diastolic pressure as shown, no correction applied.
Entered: 96 mmHg
